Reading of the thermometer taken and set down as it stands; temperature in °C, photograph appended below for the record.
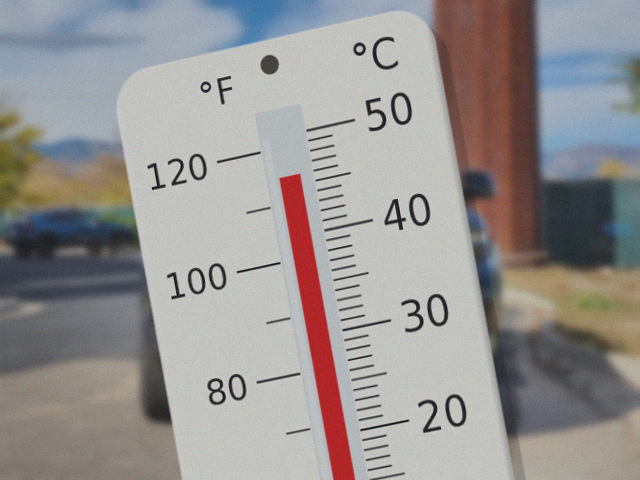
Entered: 46 °C
